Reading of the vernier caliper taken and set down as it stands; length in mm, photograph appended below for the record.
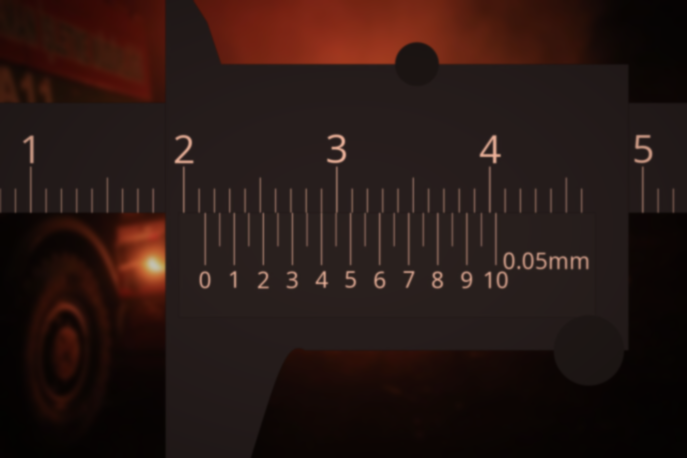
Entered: 21.4 mm
